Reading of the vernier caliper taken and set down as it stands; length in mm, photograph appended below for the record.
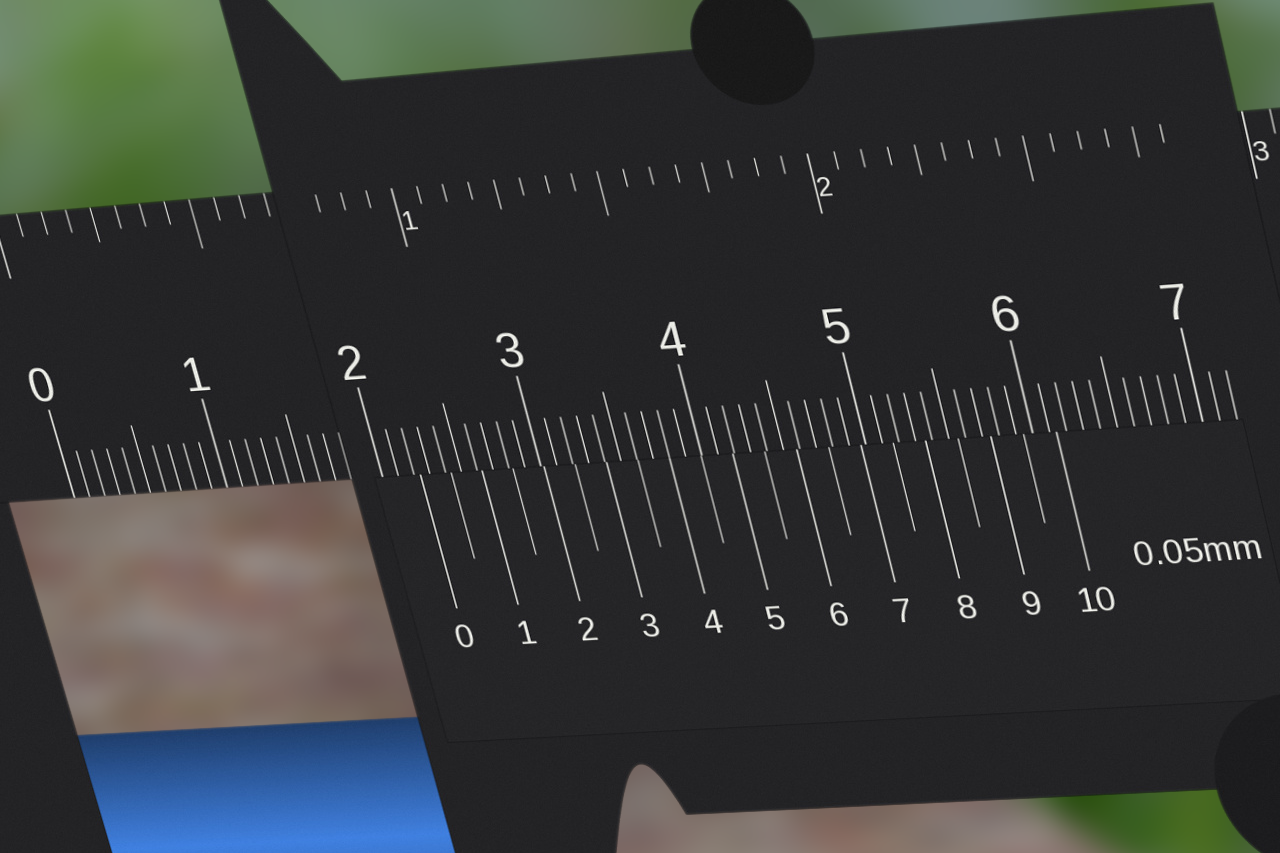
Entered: 22.4 mm
